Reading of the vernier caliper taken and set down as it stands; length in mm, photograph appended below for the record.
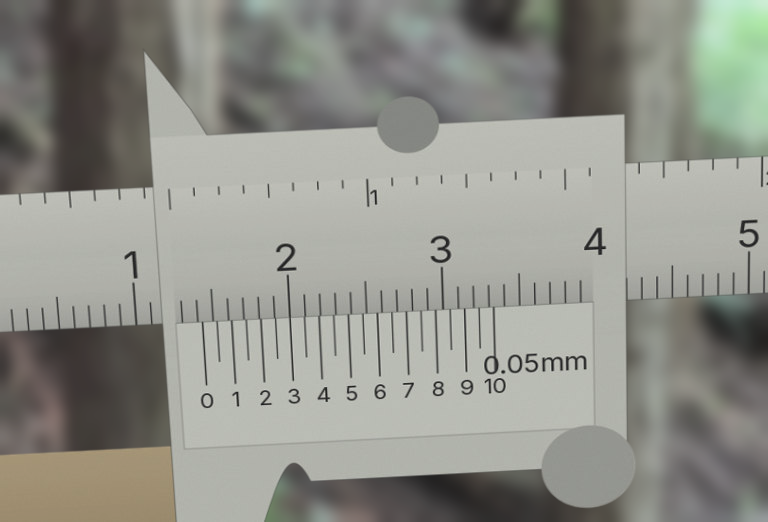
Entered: 14.3 mm
